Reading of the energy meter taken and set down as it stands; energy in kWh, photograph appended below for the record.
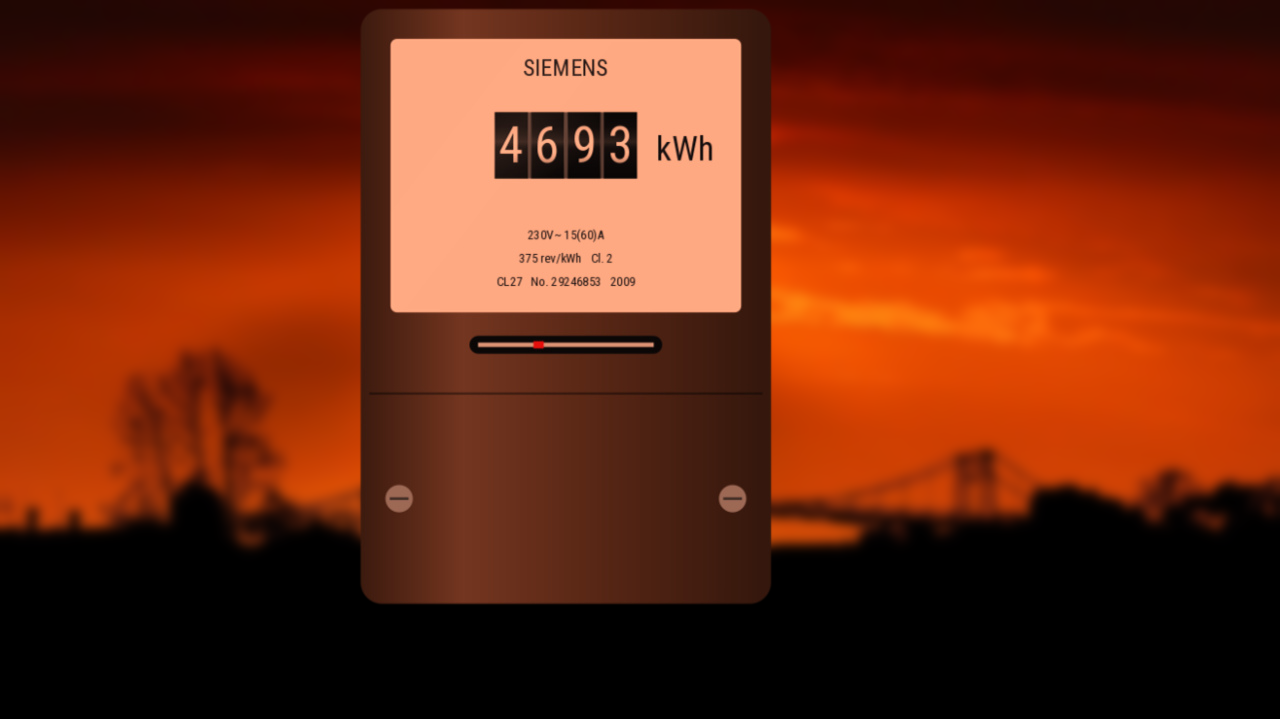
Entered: 4693 kWh
